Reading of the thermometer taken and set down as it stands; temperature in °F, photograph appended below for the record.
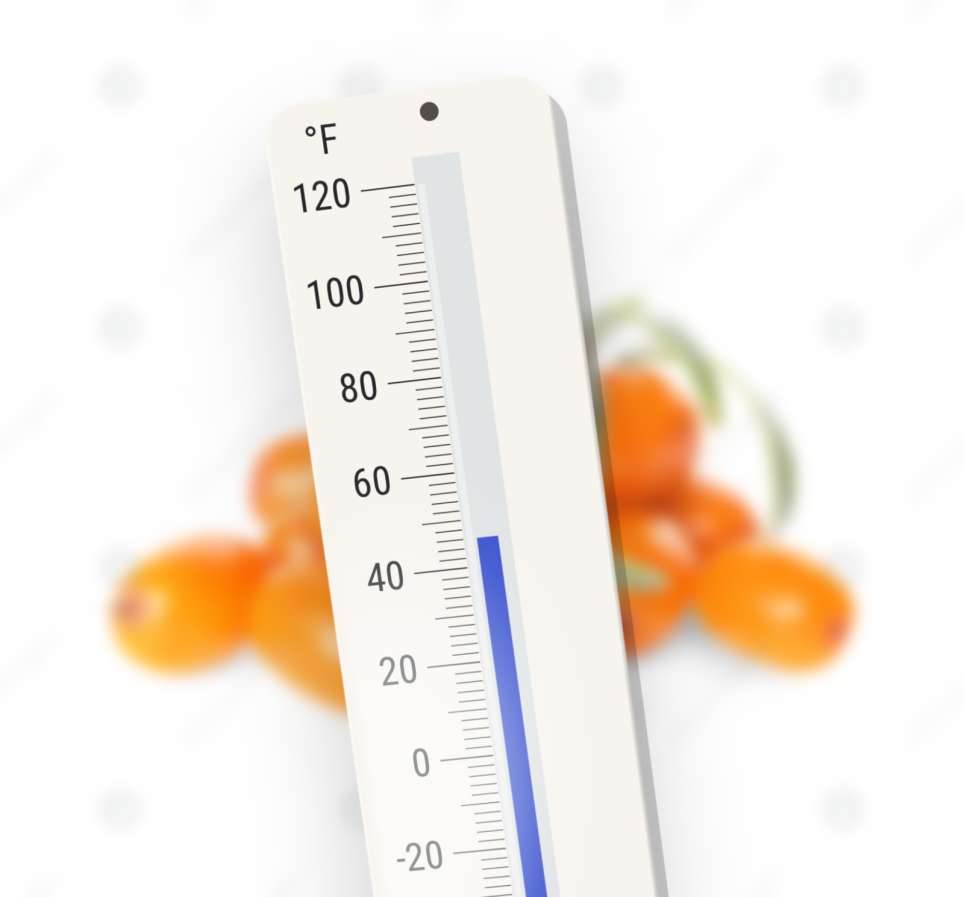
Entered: 46 °F
